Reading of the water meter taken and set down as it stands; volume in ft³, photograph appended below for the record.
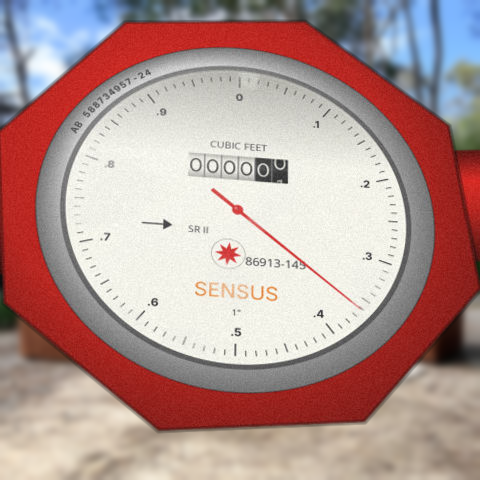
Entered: 0.36 ft³
